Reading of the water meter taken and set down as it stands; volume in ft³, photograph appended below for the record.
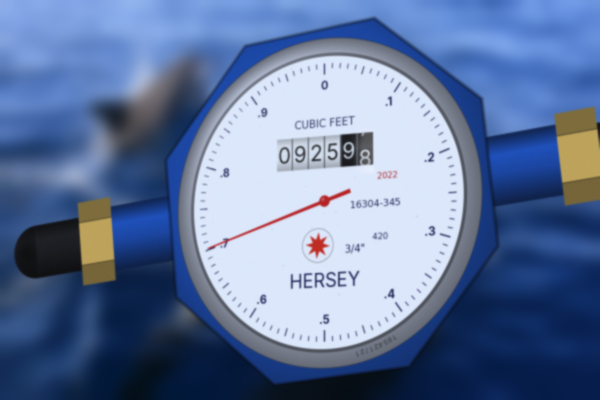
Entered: 92597.70 ft³
